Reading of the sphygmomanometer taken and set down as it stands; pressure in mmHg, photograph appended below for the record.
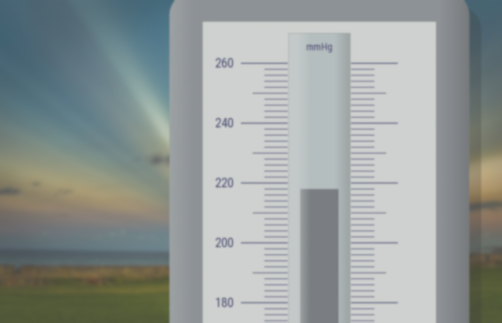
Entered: 218 mmHg
